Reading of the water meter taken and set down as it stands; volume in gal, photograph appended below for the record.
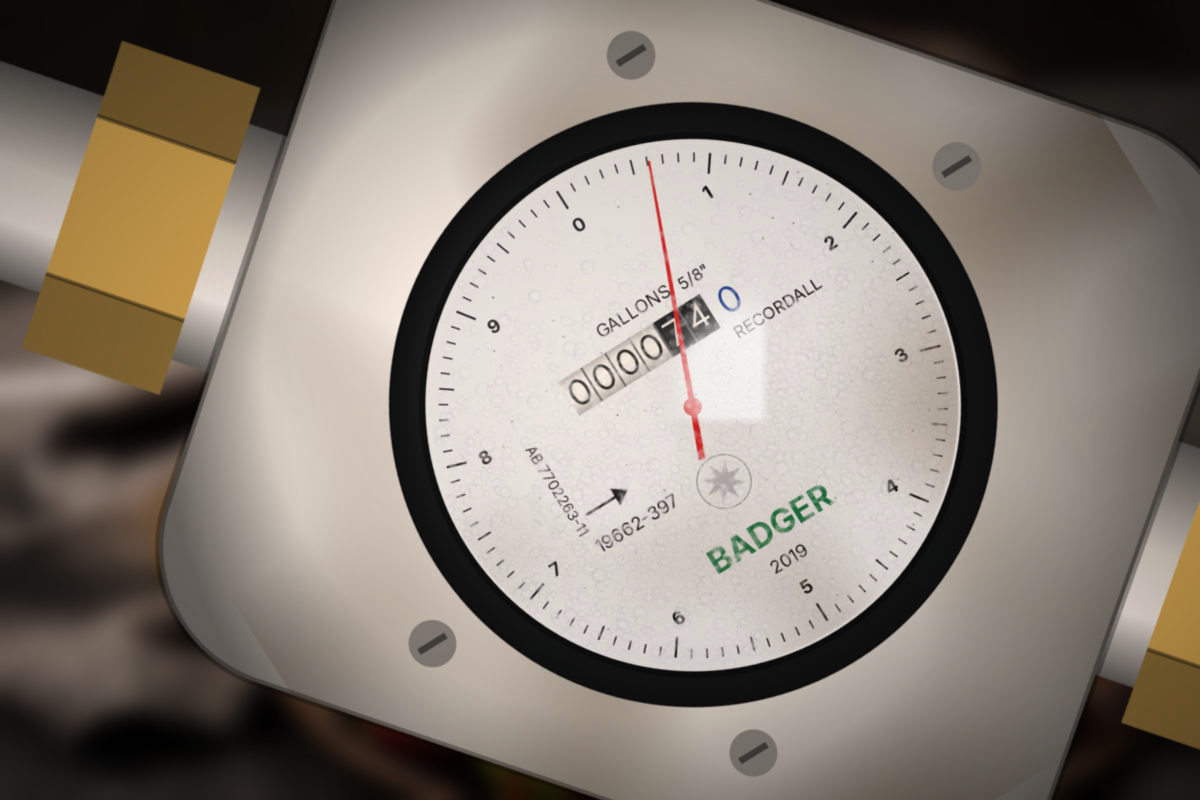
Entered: 740.6 gal
